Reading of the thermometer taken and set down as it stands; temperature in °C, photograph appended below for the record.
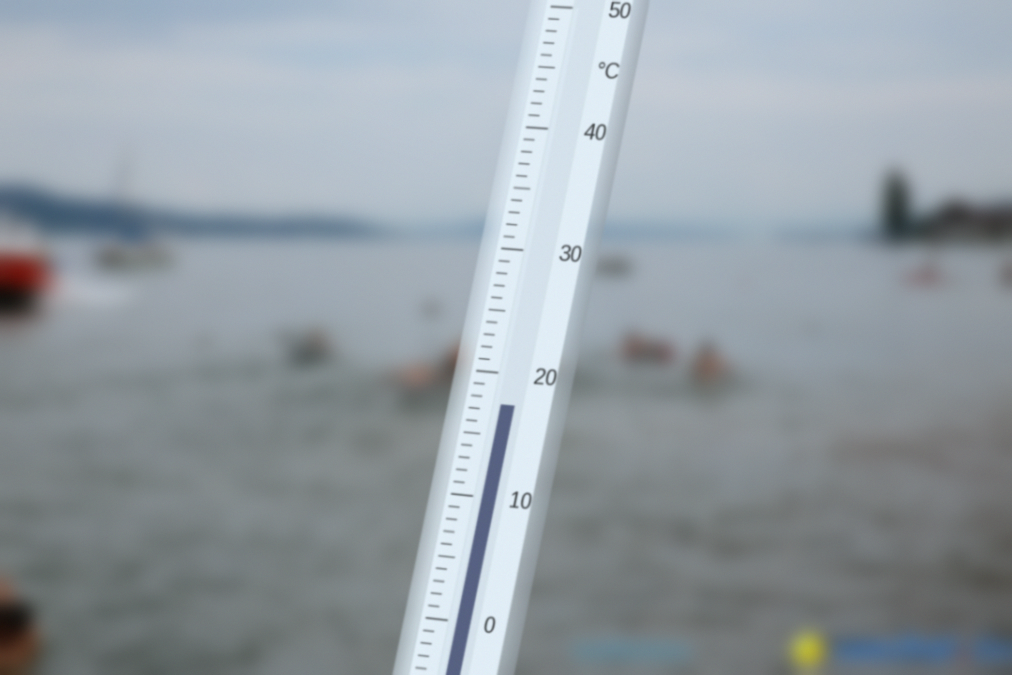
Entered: 17.5 °C
